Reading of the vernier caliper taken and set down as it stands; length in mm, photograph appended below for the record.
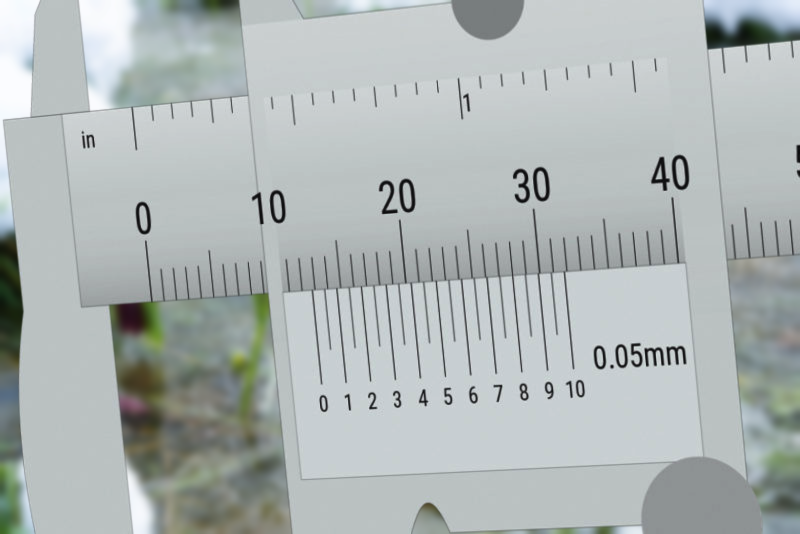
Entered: 12.8 mm
